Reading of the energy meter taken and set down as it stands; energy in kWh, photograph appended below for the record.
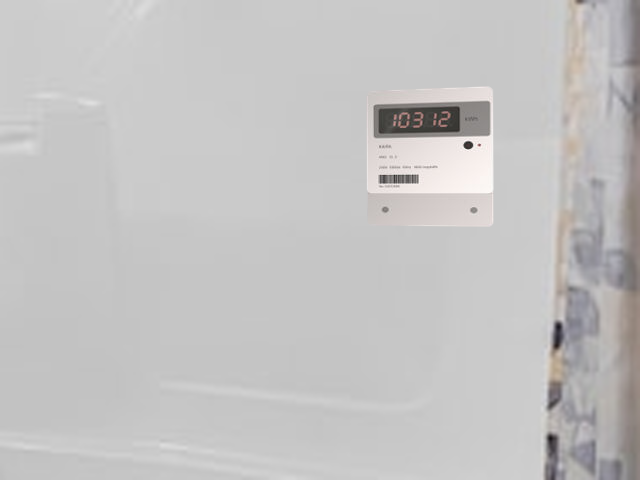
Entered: 10312 kWh
